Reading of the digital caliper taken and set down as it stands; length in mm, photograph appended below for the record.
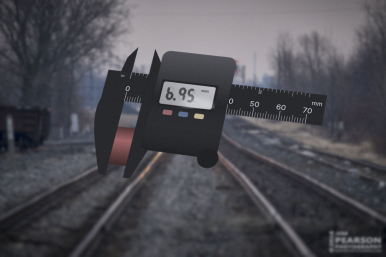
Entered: 6.95 mm
